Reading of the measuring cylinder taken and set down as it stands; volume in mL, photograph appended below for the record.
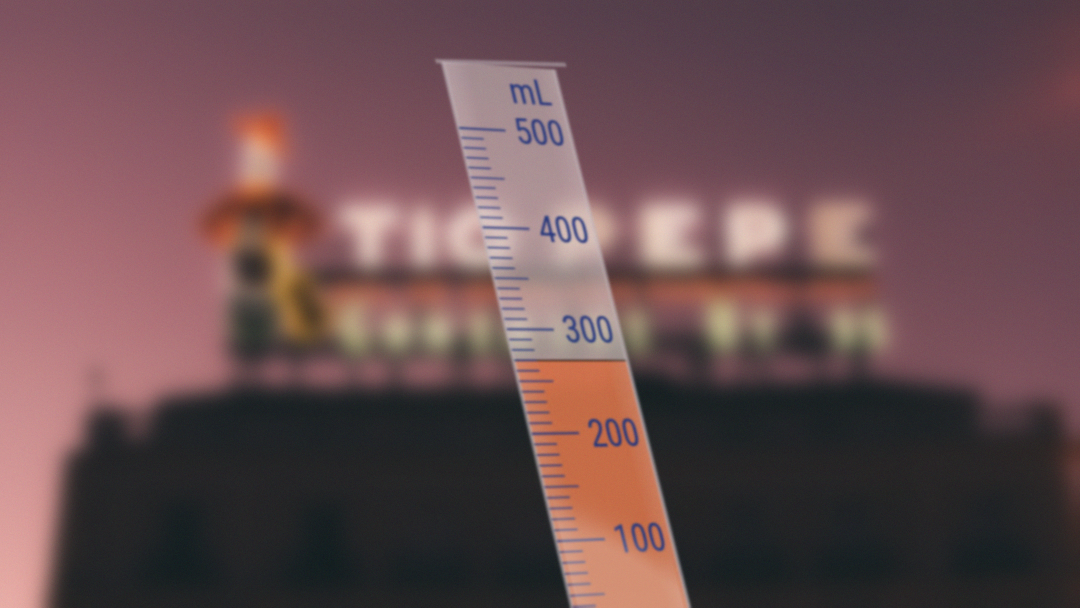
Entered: 270 mL
